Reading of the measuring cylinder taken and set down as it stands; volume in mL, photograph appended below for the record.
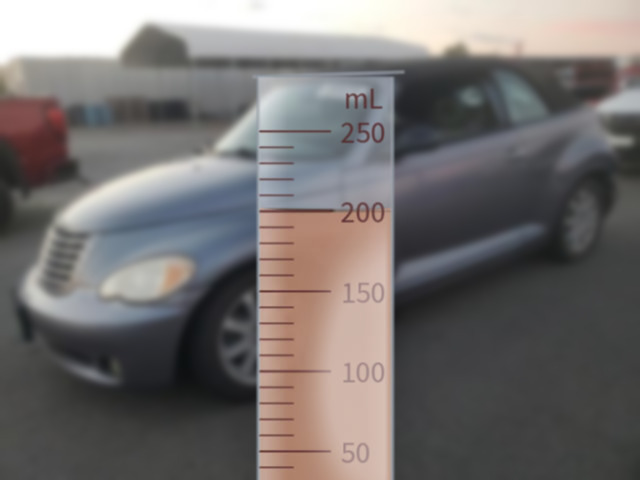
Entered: 200 mL
